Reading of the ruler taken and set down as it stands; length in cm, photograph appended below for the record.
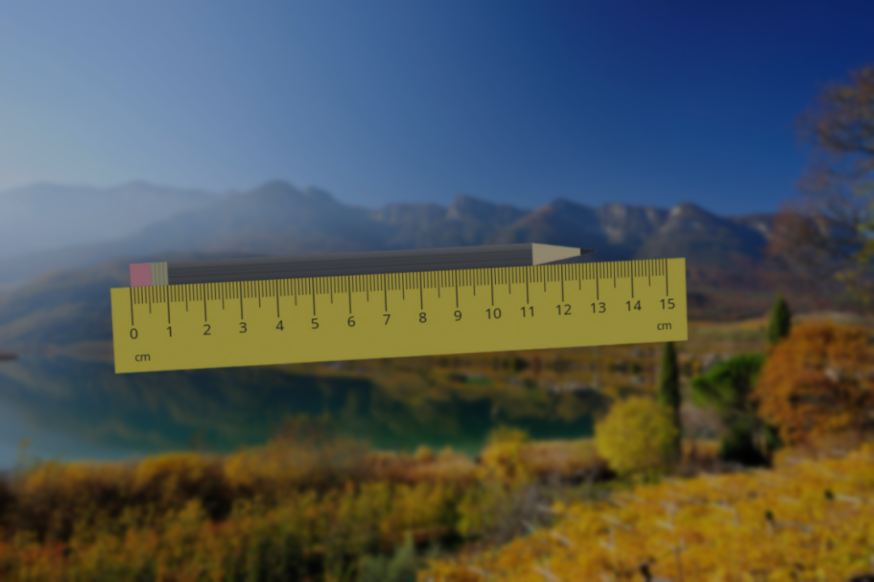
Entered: 13 cm
